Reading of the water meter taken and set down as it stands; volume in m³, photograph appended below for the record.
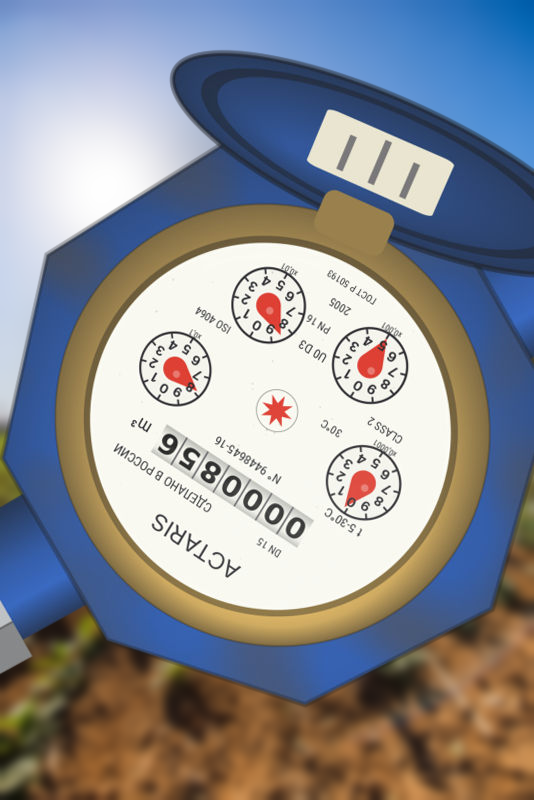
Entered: 856.7850 m³
